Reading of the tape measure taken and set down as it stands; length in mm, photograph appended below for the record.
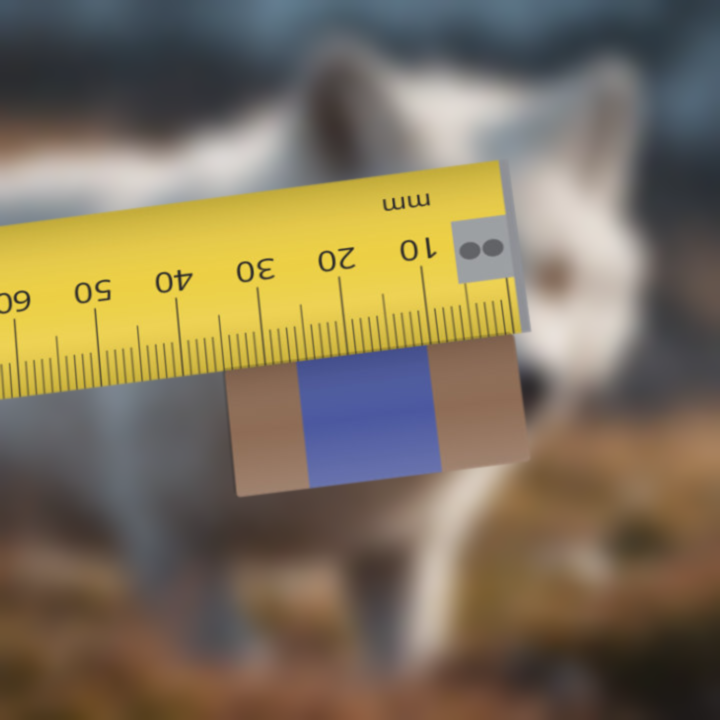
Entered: 35 mm
